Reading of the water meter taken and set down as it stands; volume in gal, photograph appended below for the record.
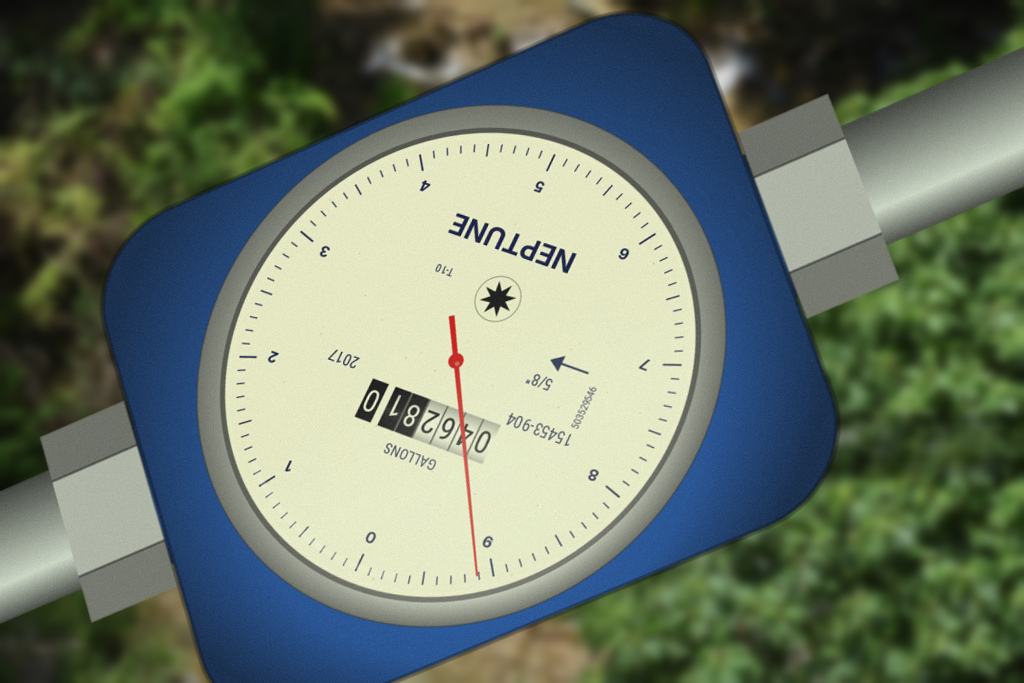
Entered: 462809.1 gal
